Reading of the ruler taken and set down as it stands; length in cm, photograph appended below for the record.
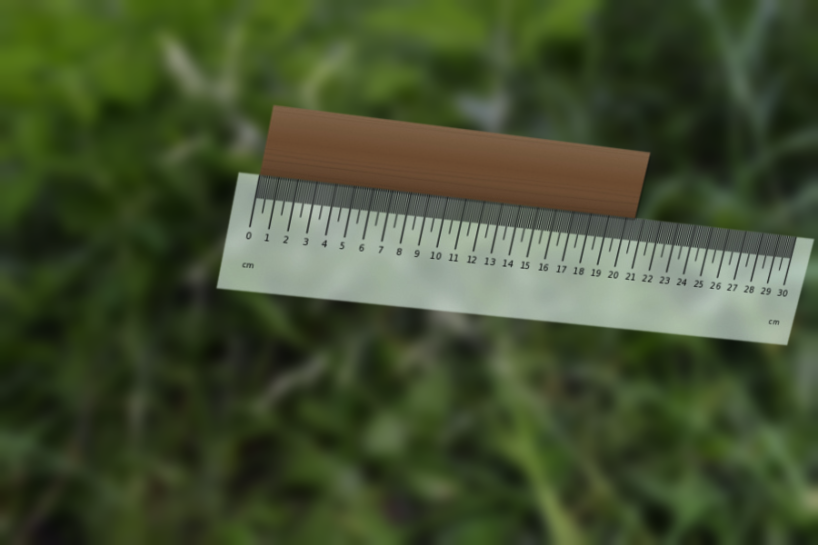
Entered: 20.5 cm
